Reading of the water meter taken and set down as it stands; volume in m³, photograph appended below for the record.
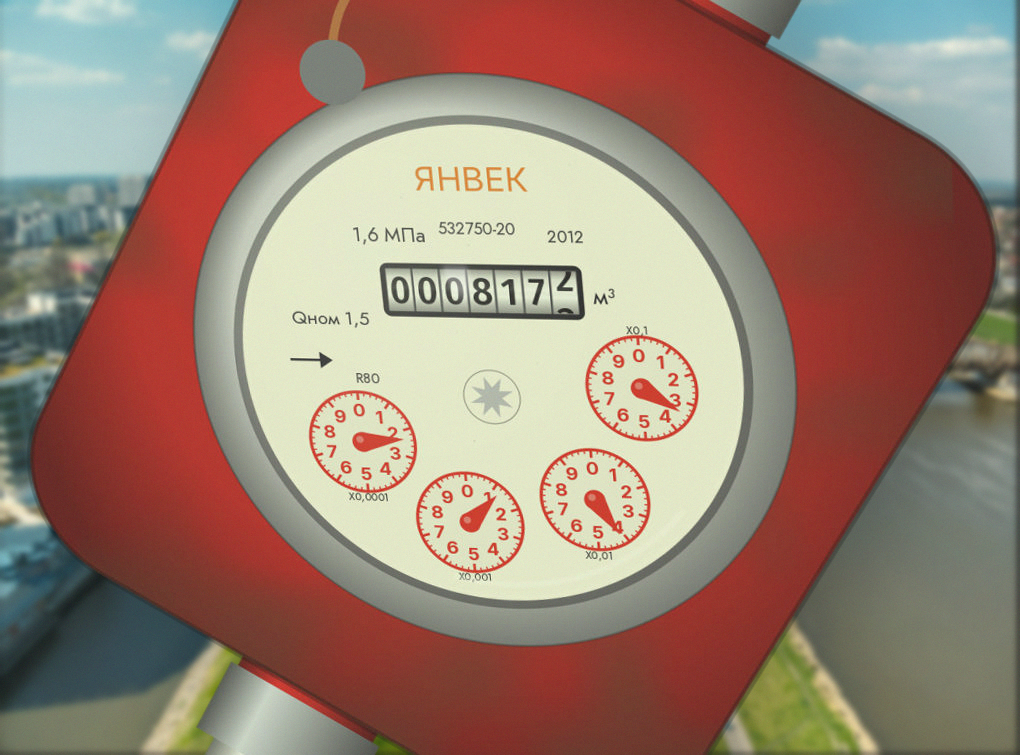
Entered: 8172.3412 m³
